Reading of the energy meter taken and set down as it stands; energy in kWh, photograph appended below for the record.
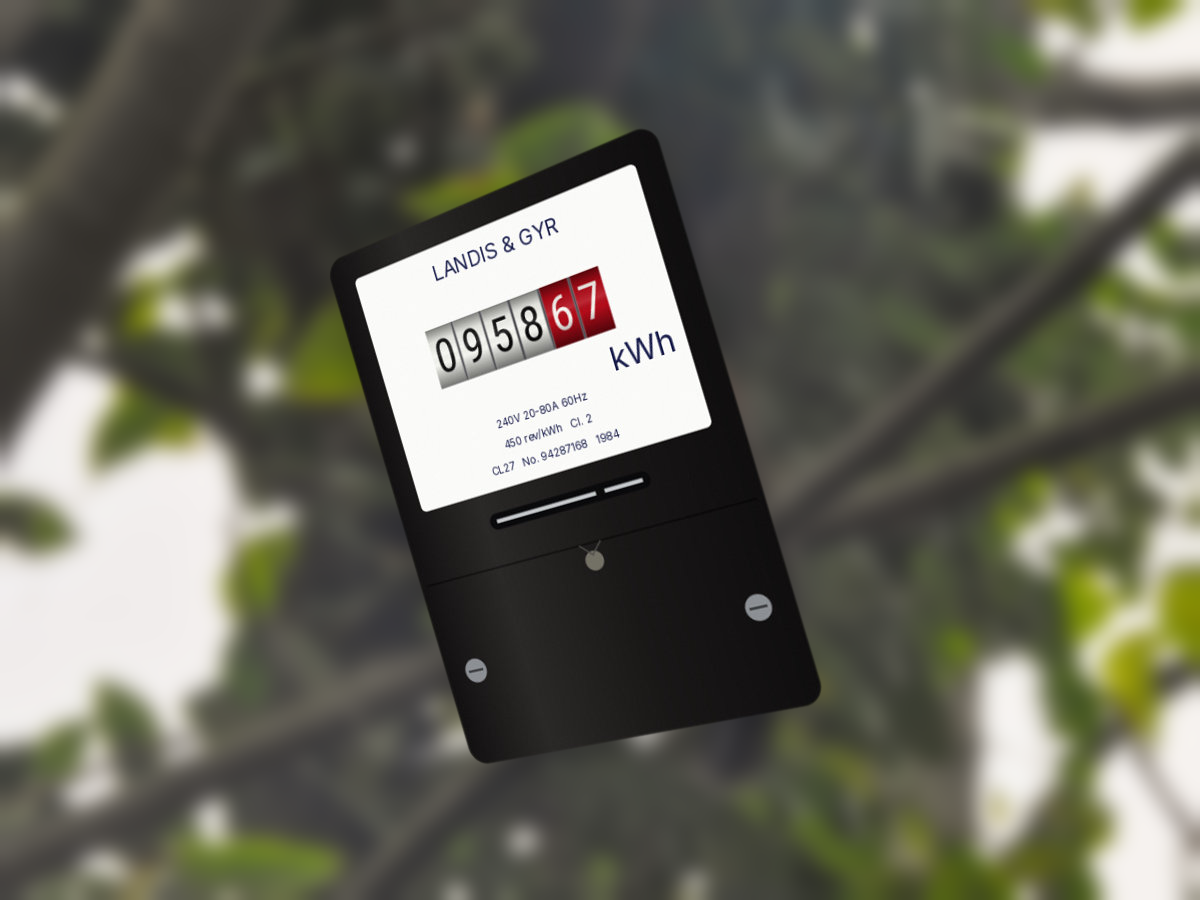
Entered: 958.67 kWh
